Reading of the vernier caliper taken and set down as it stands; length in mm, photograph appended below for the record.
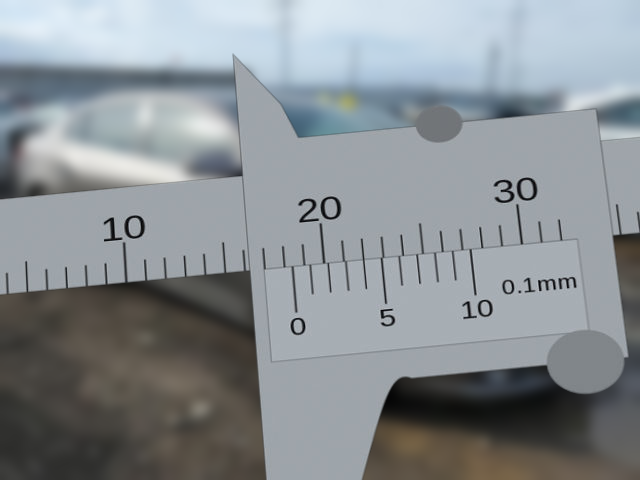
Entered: 18.4 mm
